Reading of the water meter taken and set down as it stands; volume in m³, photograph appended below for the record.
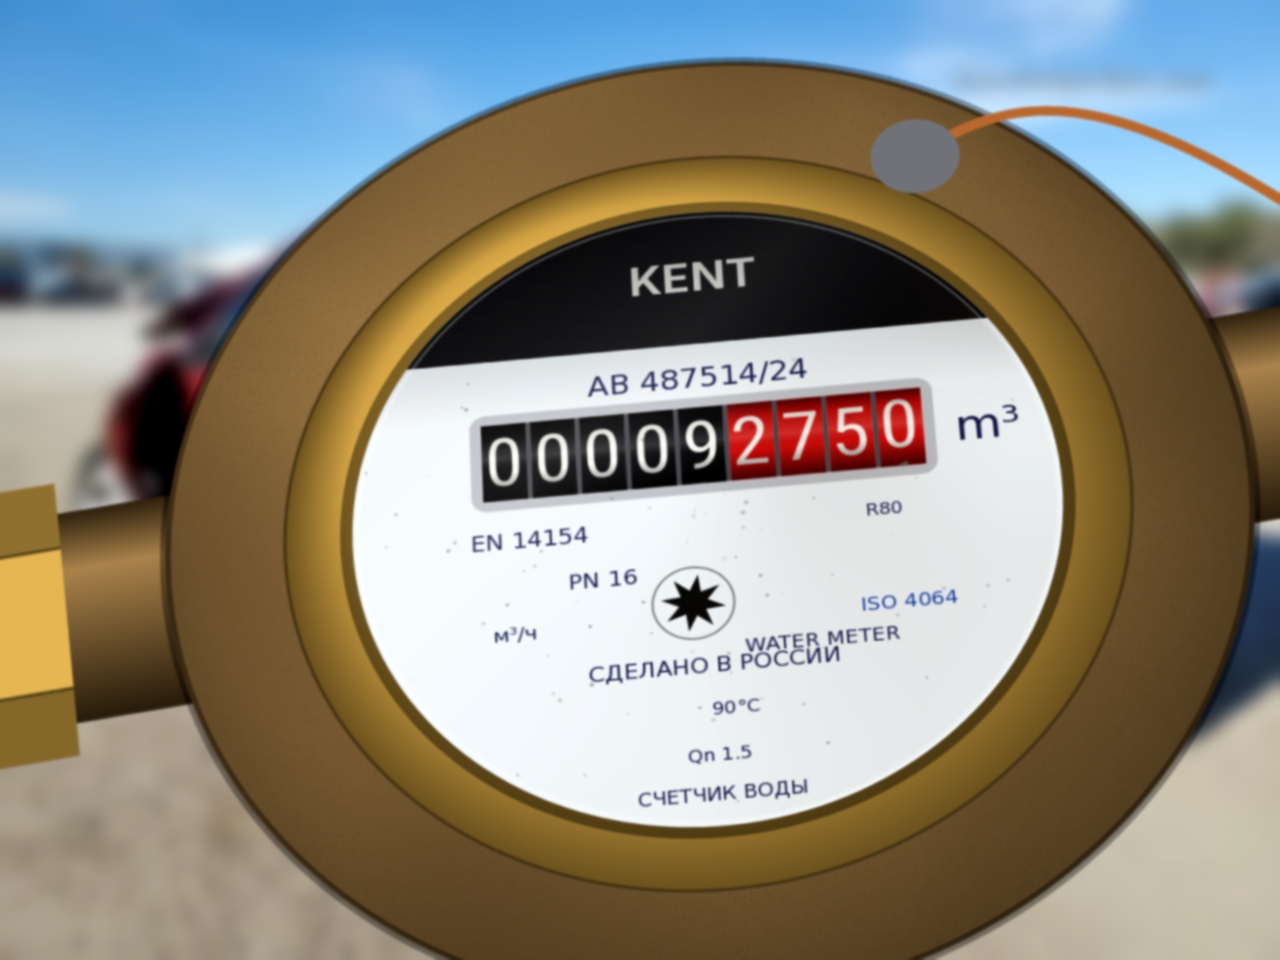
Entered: 9.2750 m³
